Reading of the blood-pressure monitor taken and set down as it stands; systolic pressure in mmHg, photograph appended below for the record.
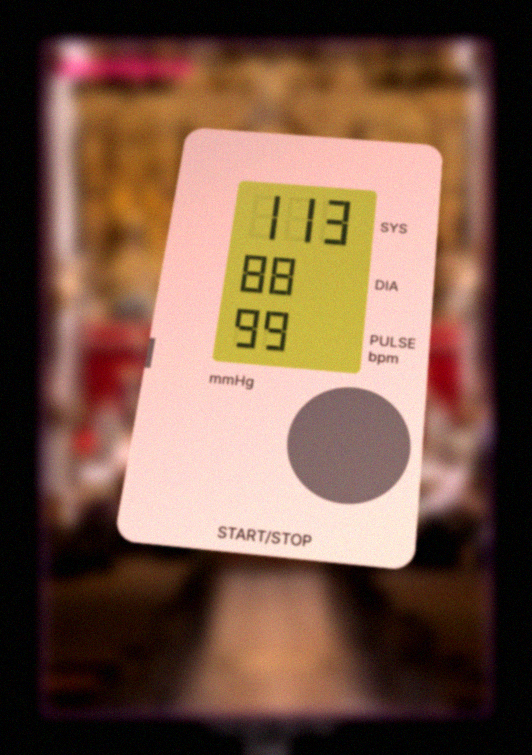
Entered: 113 mmHg
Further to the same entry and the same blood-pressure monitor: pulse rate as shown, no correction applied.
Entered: 99 bpm
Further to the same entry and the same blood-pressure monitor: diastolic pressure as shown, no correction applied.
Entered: 88 mmHg
